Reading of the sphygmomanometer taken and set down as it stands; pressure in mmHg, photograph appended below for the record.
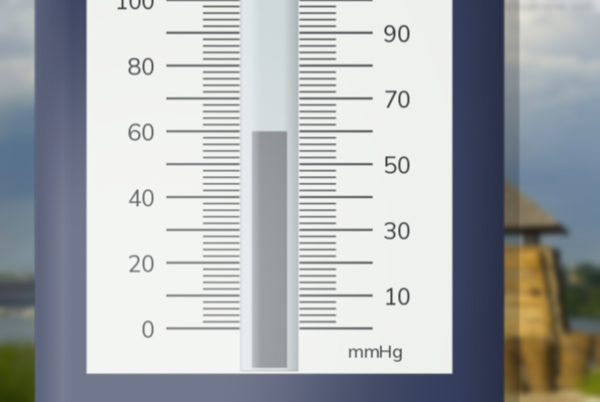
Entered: 60 mmHg
